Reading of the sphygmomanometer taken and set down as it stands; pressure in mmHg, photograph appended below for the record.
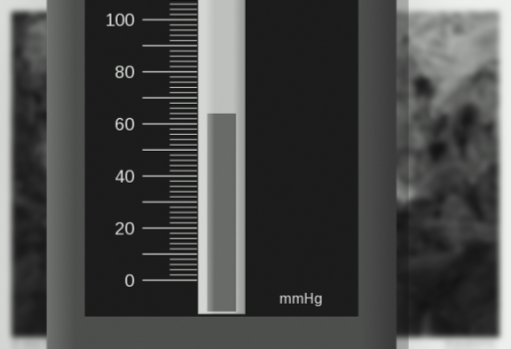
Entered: 64 mmHg
